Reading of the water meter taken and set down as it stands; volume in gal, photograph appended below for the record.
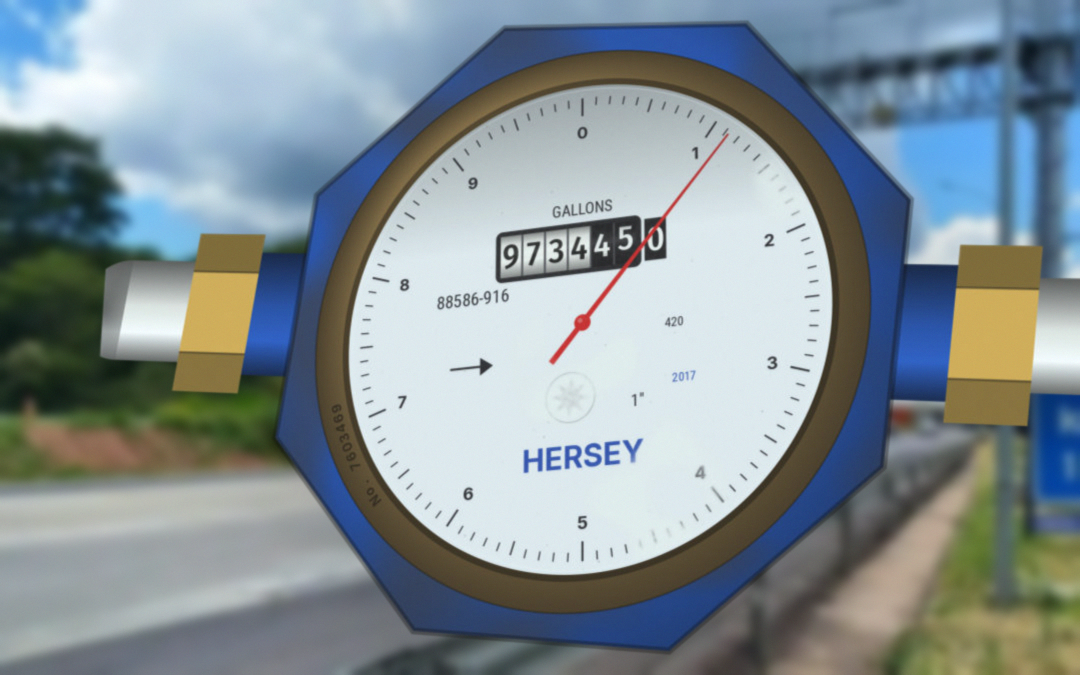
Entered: 9734451.1 gal
